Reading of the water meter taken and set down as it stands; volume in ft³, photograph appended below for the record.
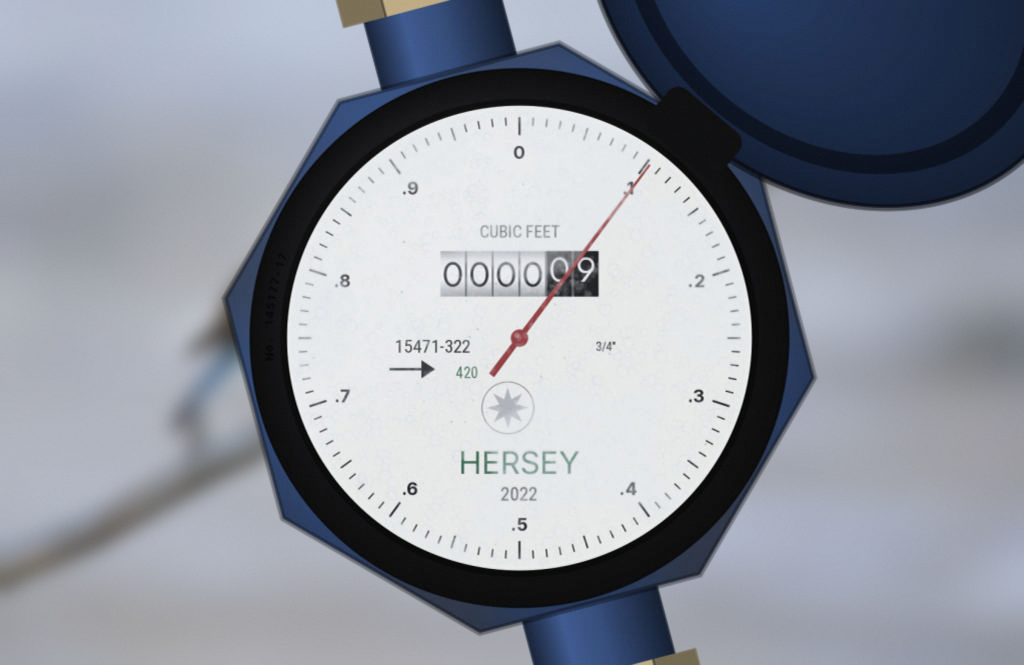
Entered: 9.10 ft³
